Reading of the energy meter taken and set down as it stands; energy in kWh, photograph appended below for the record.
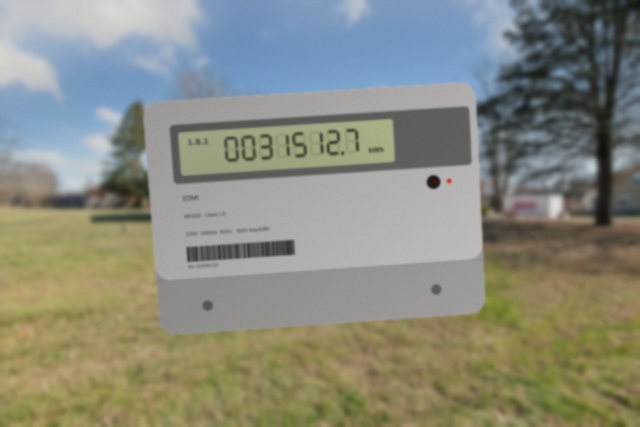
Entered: 31512.7 kWh
